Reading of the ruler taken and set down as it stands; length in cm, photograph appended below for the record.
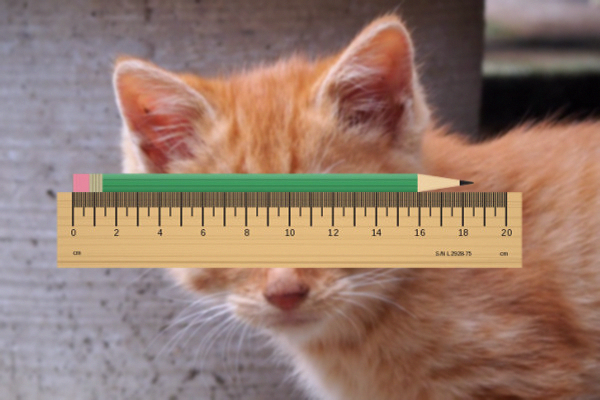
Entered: 18.5 cm
